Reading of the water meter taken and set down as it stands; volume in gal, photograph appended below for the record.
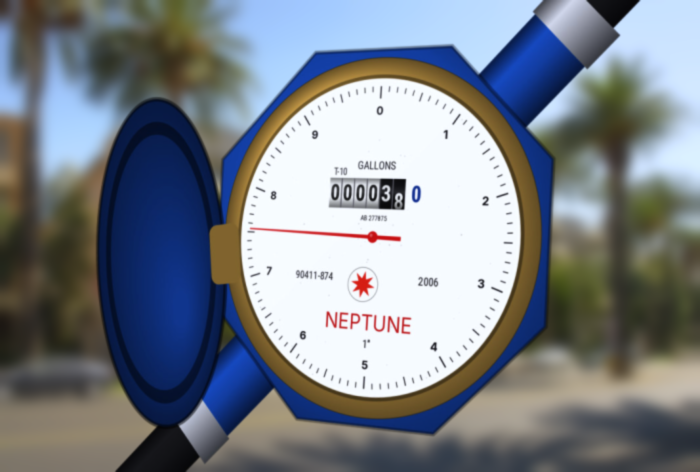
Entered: 377.5 gal
